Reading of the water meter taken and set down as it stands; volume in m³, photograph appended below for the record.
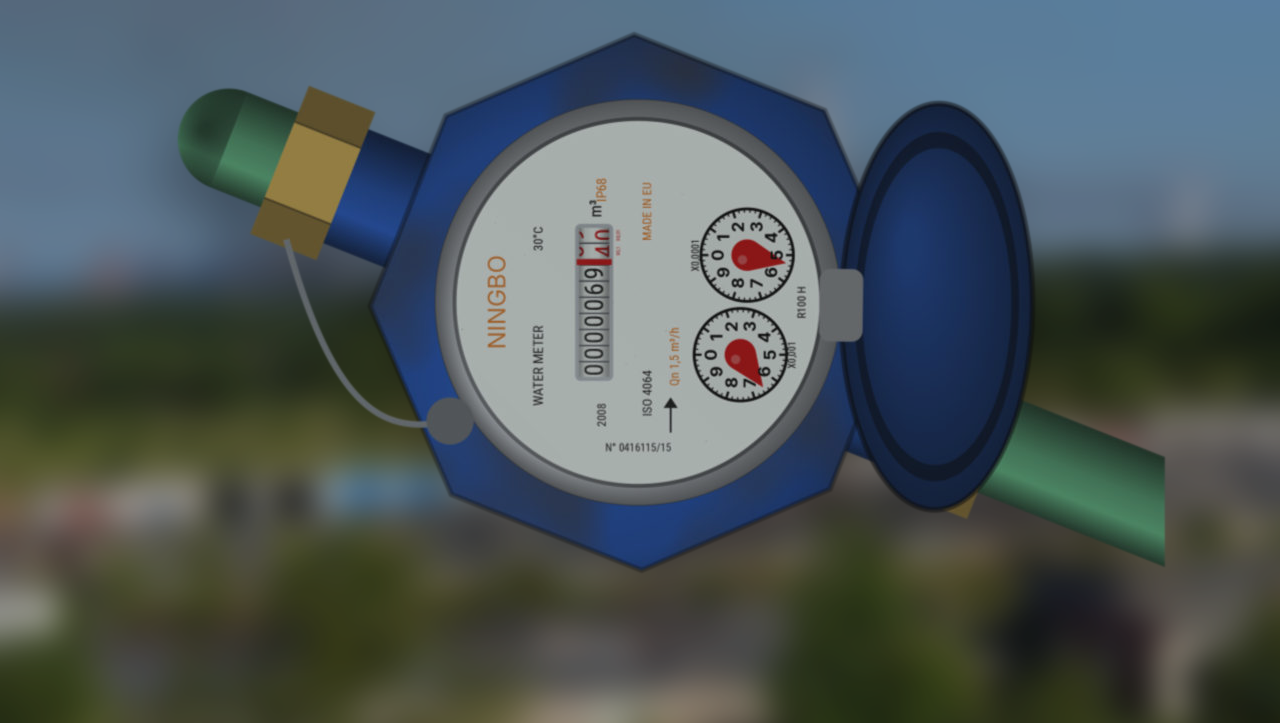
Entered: 69.3965 m³
